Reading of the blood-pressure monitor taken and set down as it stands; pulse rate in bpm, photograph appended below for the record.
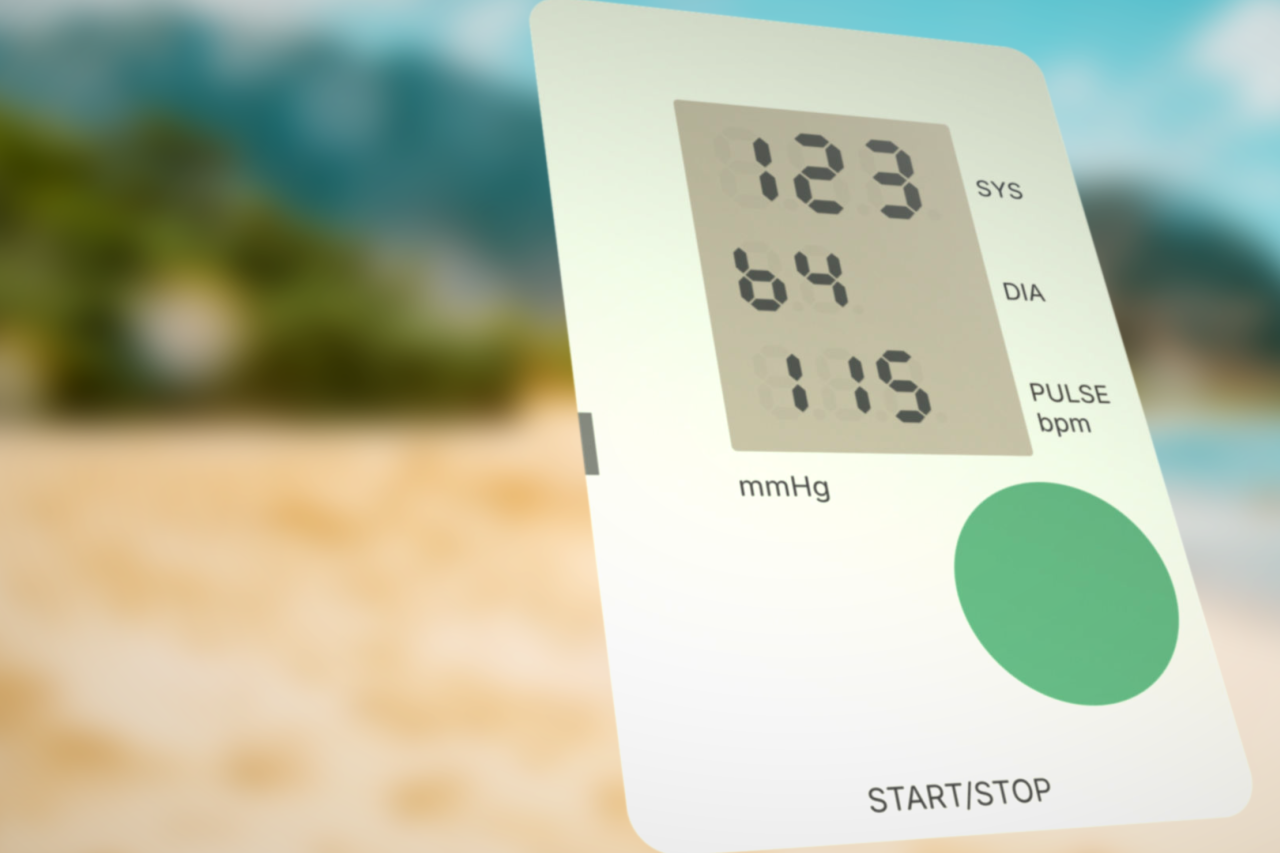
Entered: 115 bpm
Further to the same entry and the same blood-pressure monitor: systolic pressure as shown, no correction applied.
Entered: 123 mmHg
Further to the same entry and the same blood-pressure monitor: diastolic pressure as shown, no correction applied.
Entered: 64 mmHg
